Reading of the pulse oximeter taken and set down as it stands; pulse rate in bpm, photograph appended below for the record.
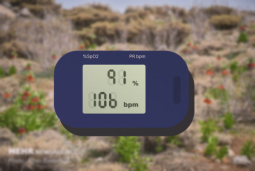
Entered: 106 bpm
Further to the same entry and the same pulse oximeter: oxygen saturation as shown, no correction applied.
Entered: 91 %
